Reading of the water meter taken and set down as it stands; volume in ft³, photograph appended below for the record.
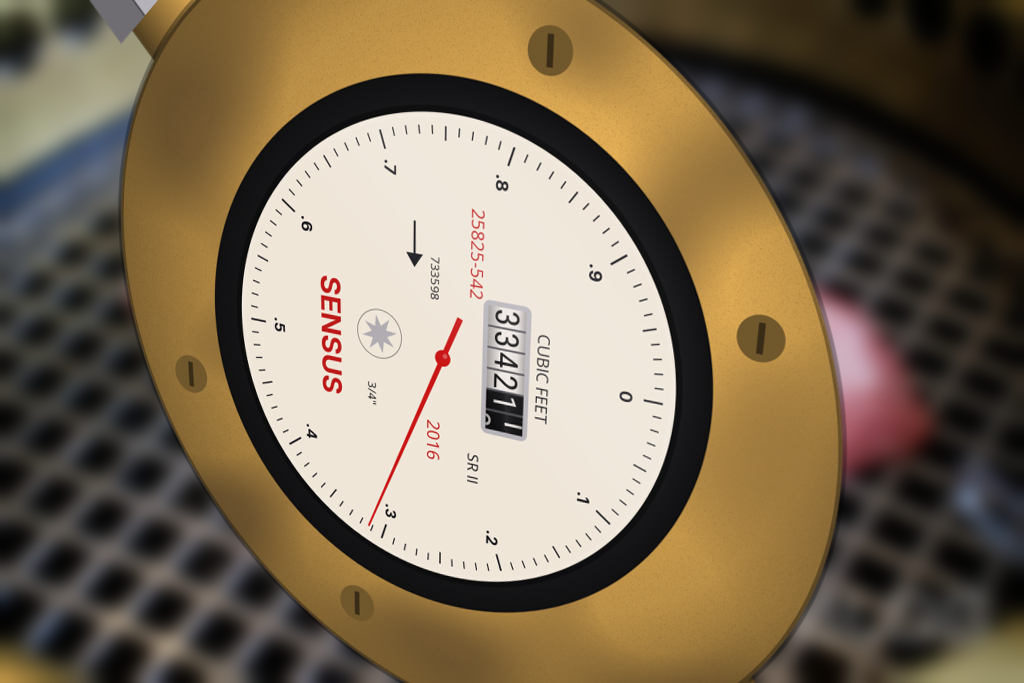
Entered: 334211.31 ft³
